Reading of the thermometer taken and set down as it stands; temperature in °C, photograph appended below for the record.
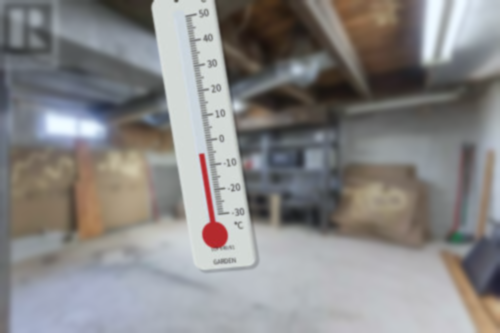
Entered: -5 °C
